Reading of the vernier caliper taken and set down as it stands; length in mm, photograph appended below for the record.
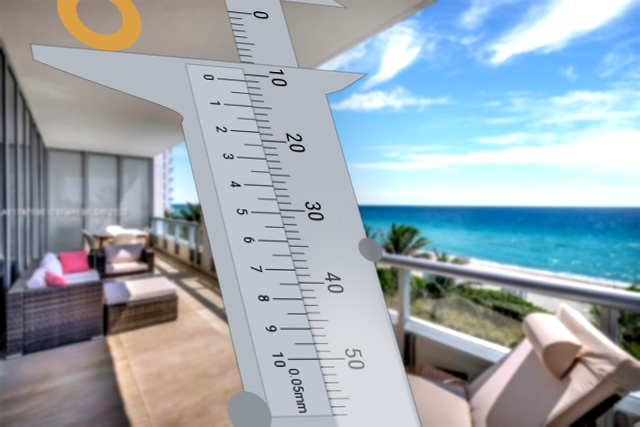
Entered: 11.0 mm
